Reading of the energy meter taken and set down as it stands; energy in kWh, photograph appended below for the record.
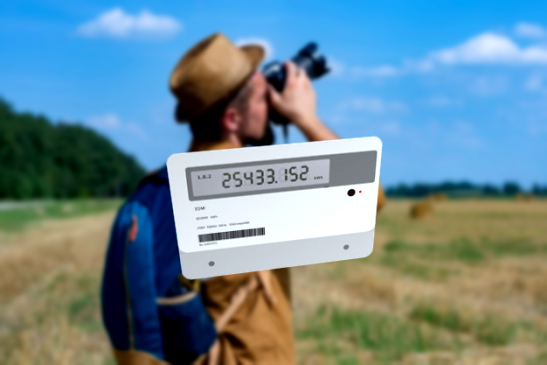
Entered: 25433.152 kWh
